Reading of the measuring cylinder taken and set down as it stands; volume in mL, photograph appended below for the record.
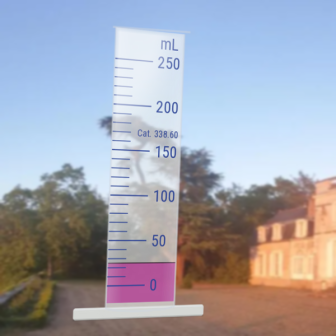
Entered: 25 mL
